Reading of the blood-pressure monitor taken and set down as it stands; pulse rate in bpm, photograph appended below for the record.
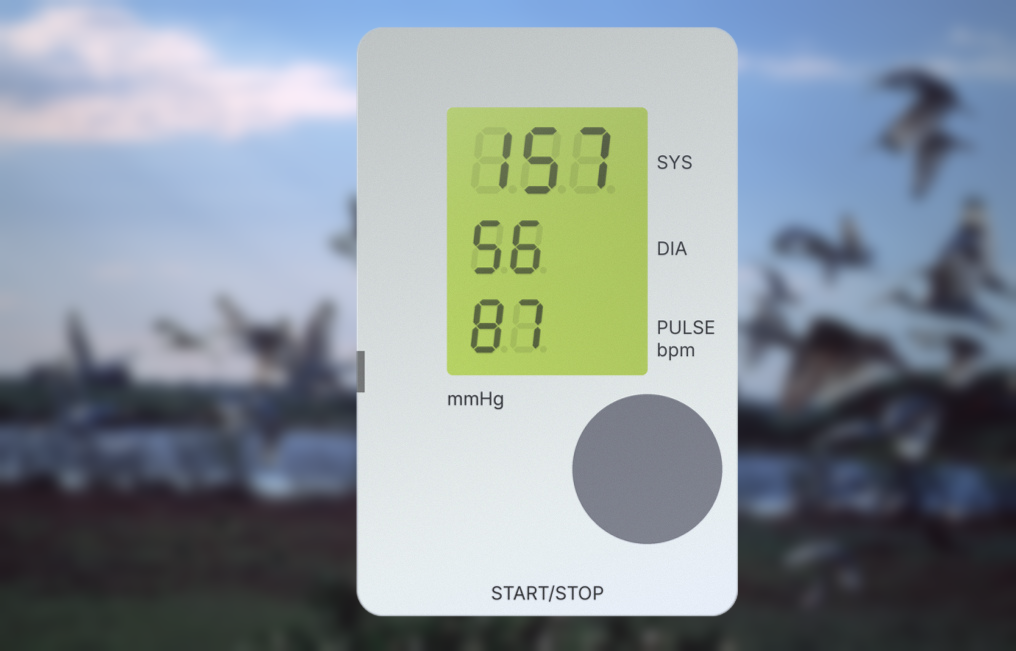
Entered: 87 bpm
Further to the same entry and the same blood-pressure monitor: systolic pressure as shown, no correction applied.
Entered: 157 mmHg
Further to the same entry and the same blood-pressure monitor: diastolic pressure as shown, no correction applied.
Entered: 56 mmHg
